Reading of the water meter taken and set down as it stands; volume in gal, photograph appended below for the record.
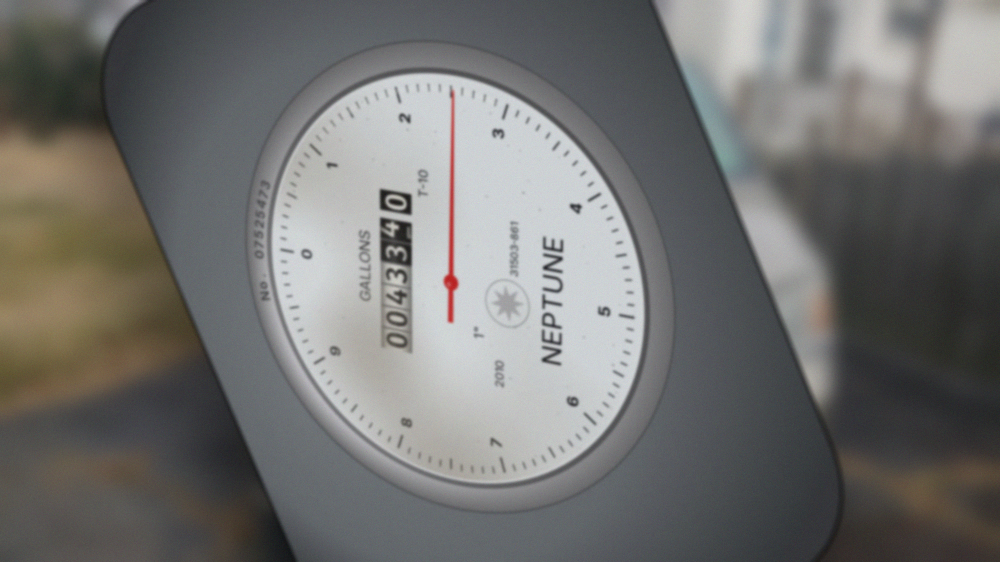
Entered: 43342.5 gal
